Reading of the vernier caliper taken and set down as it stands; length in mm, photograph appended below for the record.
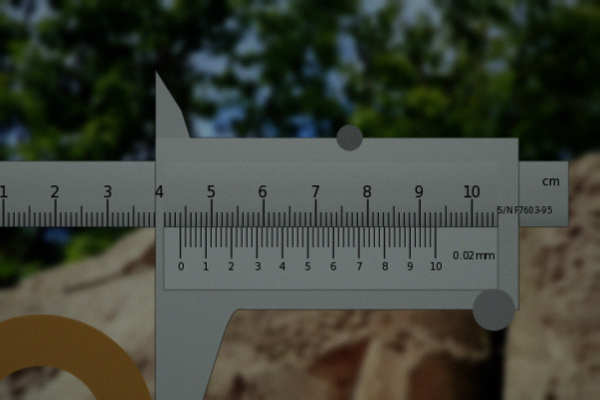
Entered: 44.0 mm
